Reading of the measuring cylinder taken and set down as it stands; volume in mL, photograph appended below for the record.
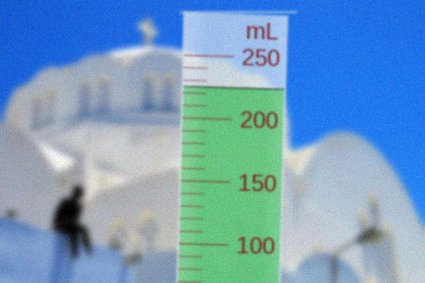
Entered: 225 mL
